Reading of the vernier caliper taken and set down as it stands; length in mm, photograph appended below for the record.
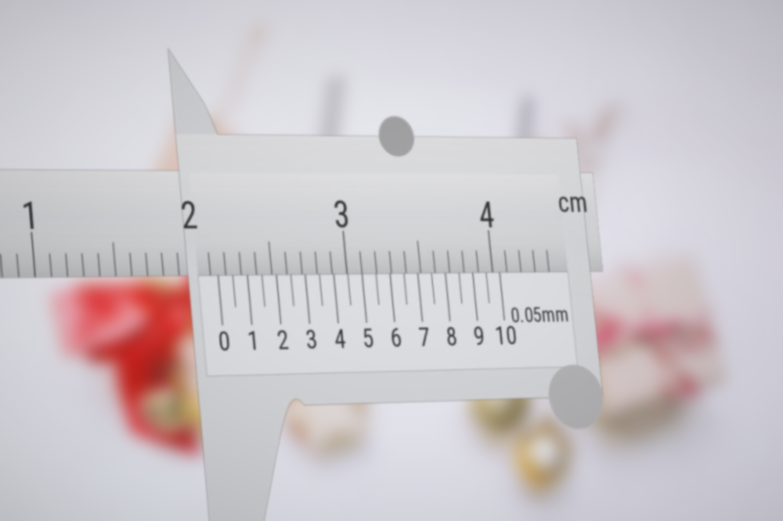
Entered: 21.5 mm
